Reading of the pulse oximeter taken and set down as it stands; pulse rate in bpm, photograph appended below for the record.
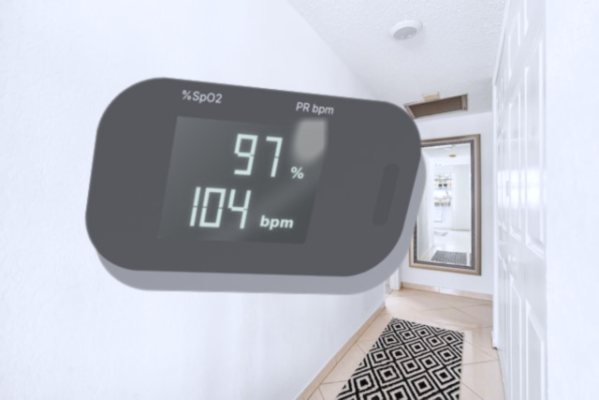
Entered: 104 bpm
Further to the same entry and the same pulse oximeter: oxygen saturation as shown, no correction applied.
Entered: 97 %
